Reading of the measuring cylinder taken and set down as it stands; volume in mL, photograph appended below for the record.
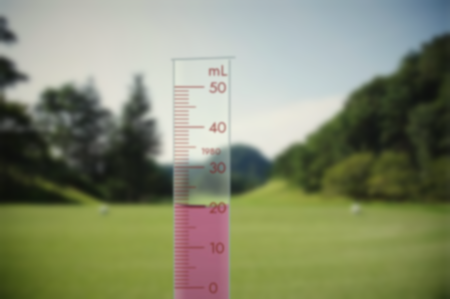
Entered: 20 mL
